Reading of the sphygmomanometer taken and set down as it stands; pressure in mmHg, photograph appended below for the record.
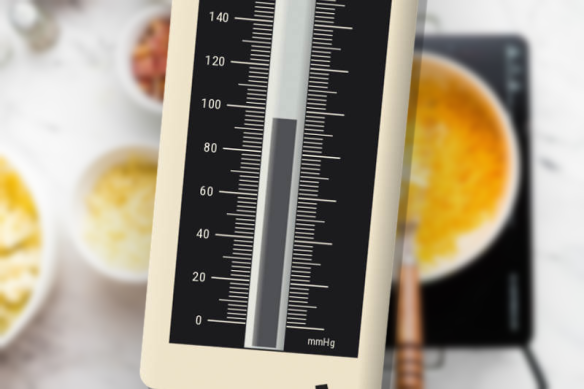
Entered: 96 mmHg
